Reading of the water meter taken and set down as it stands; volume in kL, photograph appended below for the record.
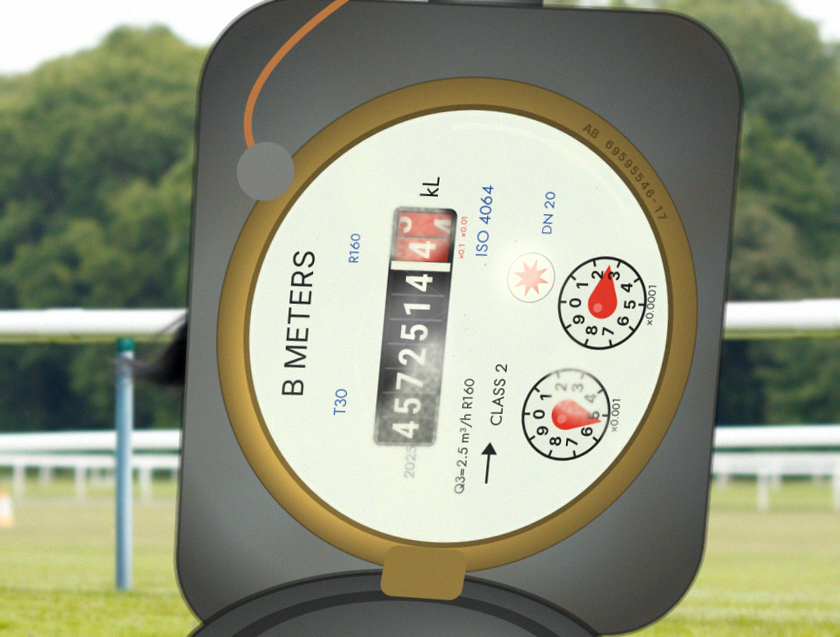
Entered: 4572514.4352 kL
